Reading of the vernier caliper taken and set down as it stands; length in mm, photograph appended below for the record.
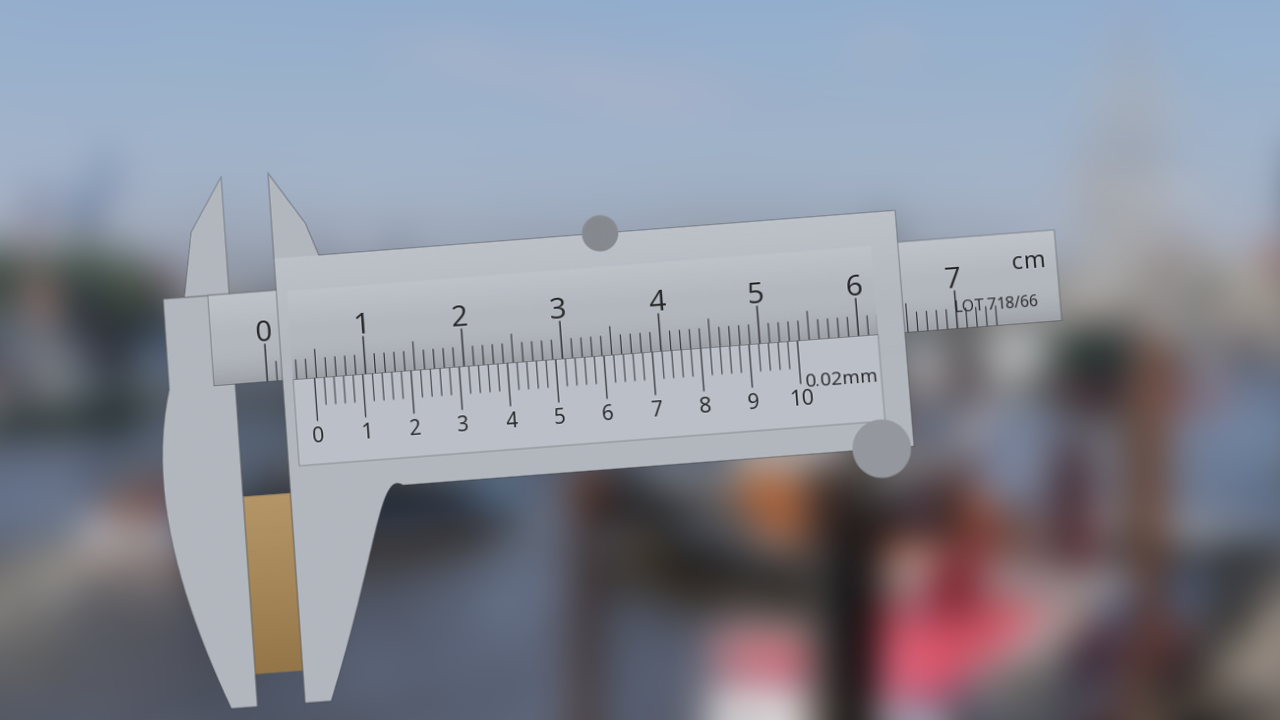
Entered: 4.8 mm
